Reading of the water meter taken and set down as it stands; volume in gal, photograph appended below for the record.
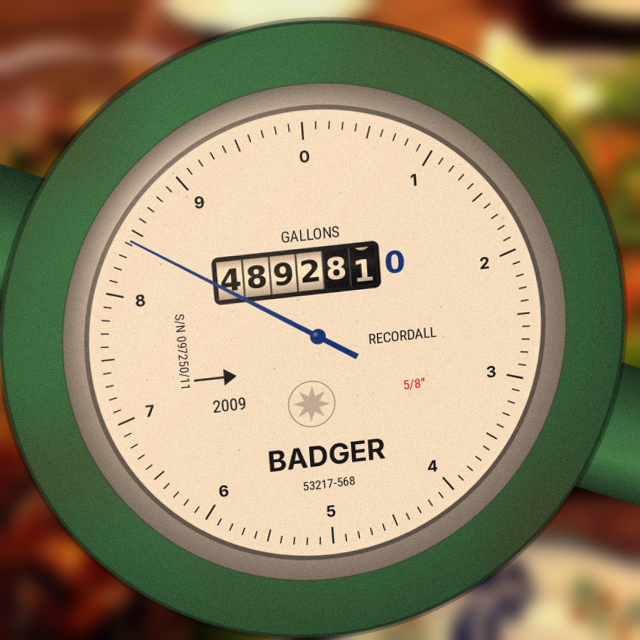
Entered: 4892808.4 gal
